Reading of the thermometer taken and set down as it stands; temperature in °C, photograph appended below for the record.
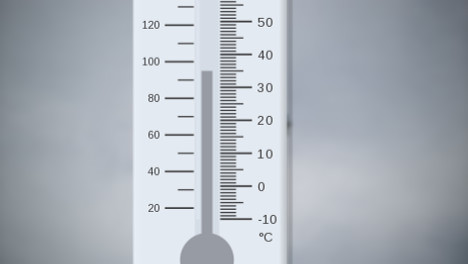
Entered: 35 °C
